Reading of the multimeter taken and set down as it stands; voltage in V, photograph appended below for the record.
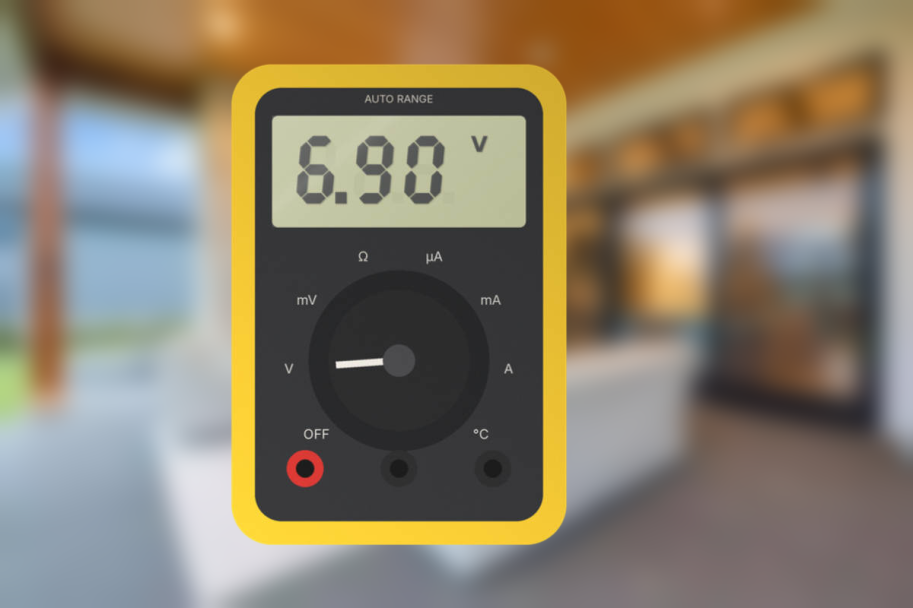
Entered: 6.90 V
